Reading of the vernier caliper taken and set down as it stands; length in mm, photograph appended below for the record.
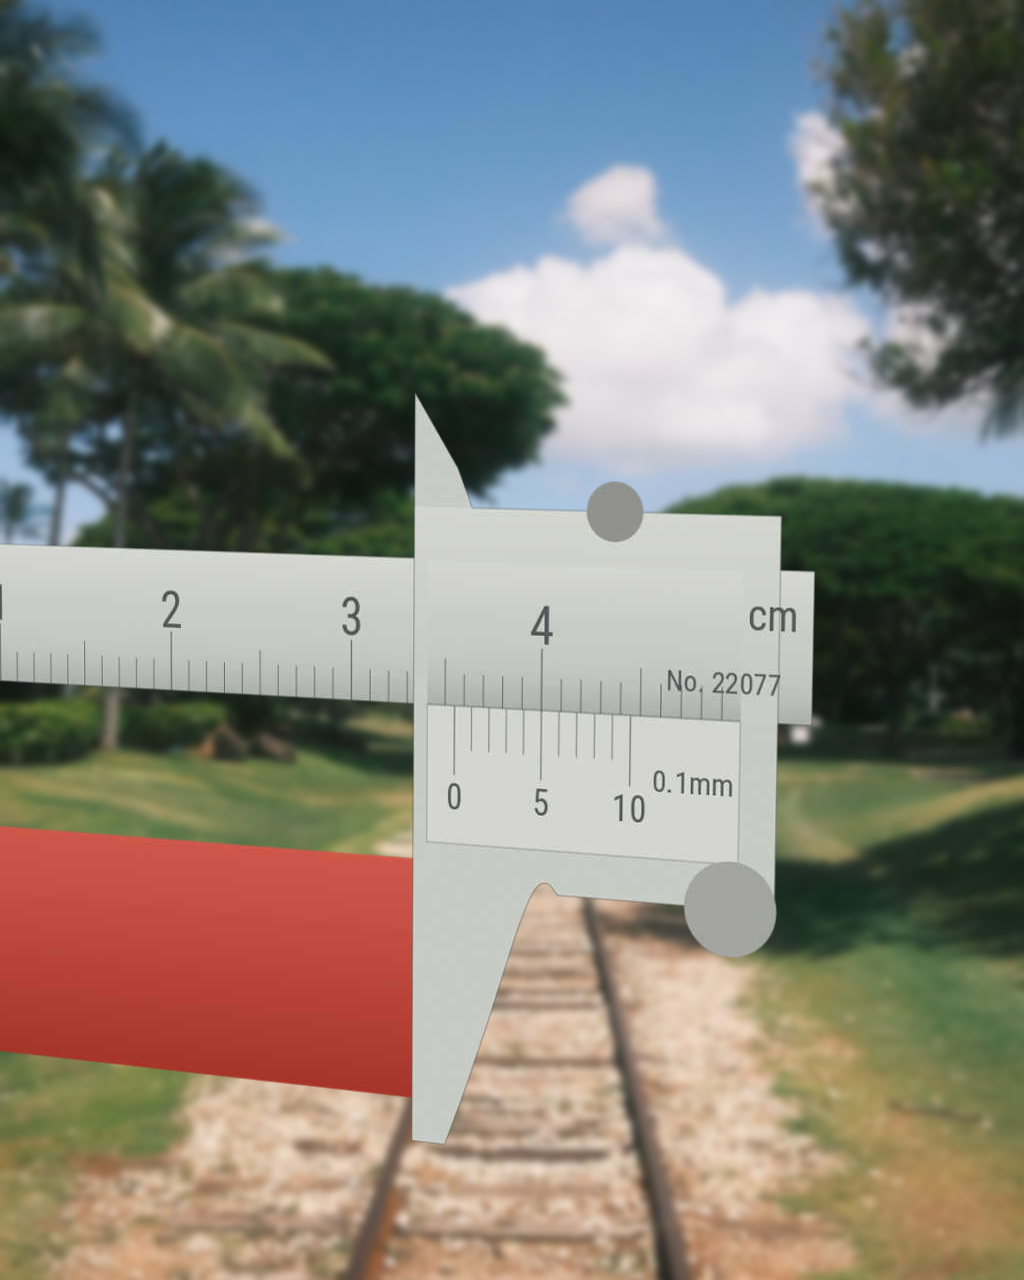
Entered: 35.5 mm
